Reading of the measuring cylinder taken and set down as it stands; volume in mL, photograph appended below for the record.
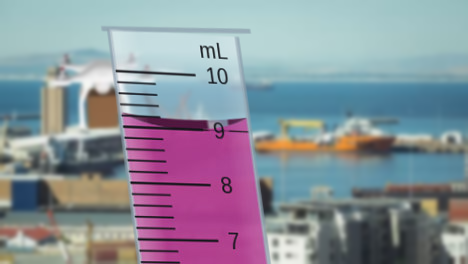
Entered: 9 mL
